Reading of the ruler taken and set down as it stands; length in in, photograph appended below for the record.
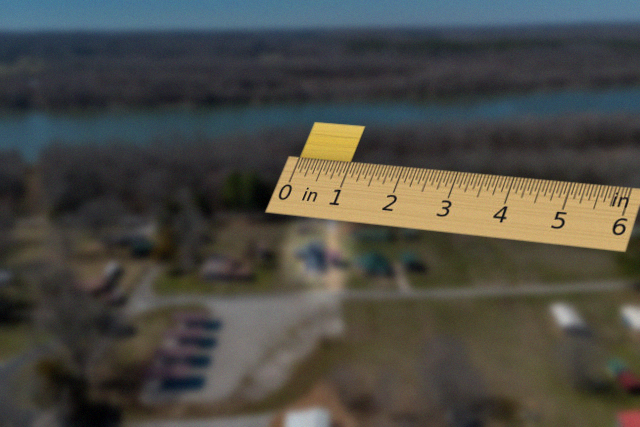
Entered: 1 in
